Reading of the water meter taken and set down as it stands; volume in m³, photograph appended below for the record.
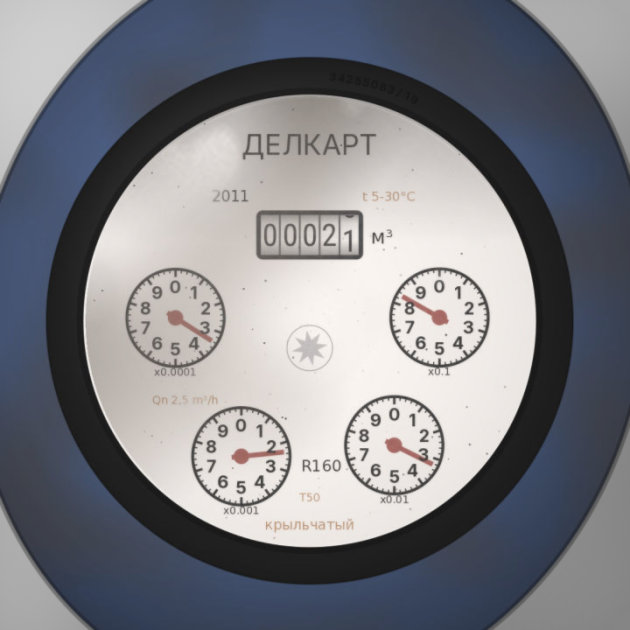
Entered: 20.8323 m³
